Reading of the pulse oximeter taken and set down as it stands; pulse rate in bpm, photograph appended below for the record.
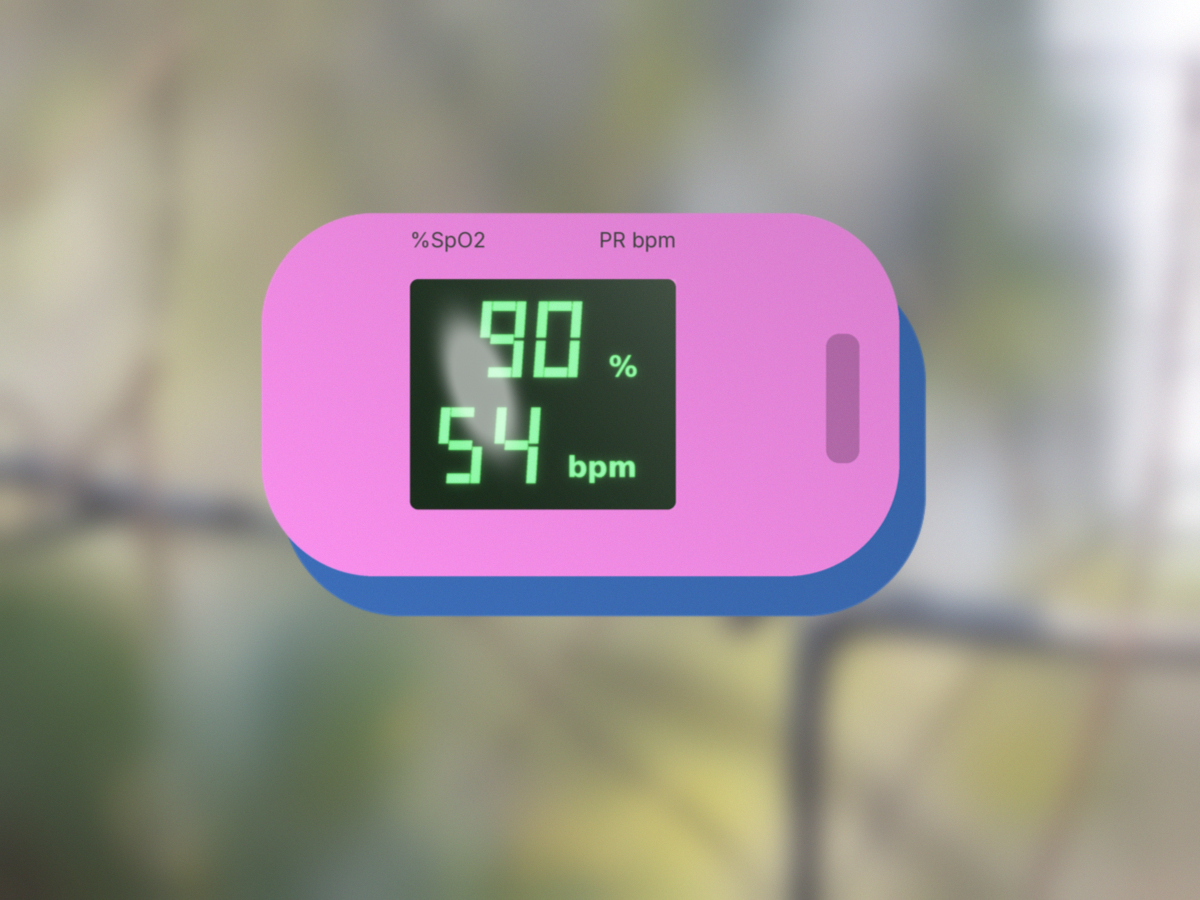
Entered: 54 bpm
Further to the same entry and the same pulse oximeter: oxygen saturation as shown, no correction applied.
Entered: 90 %
